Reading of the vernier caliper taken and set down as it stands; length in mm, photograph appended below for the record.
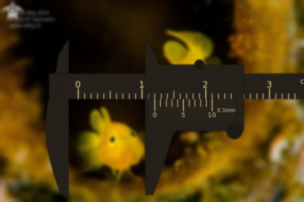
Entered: 12.0 mm
